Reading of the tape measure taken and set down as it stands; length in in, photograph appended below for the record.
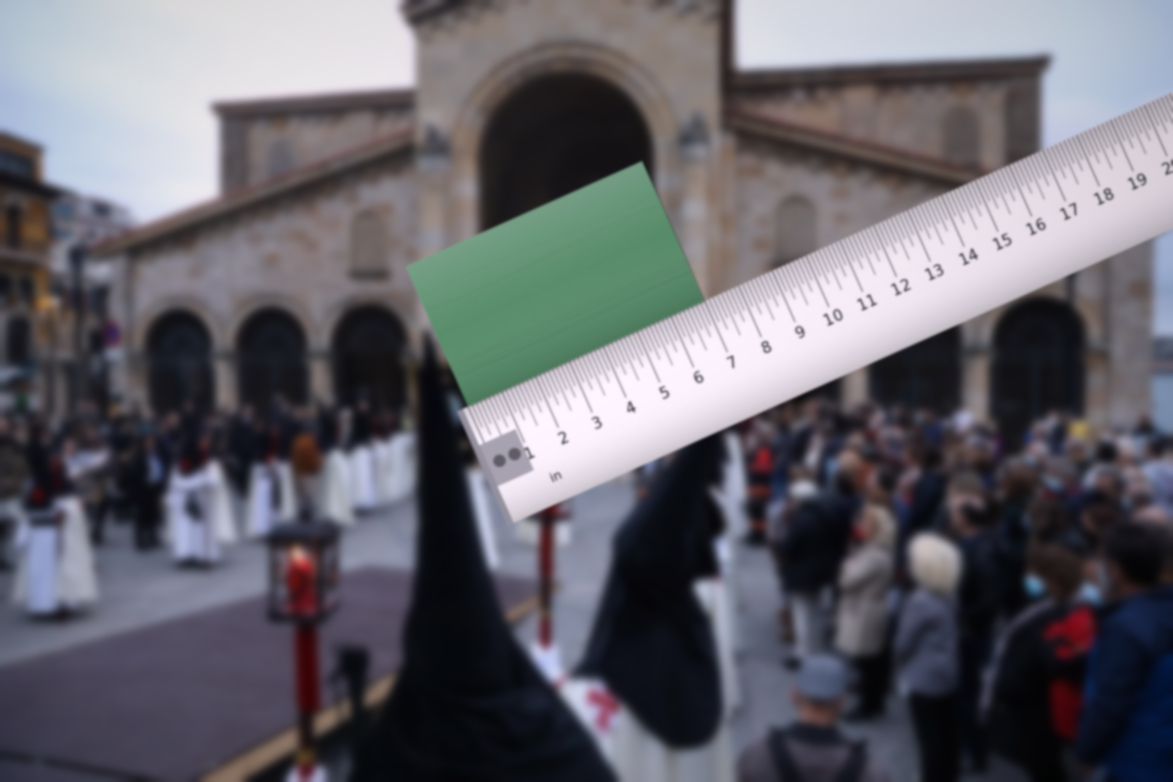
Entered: 7 in
